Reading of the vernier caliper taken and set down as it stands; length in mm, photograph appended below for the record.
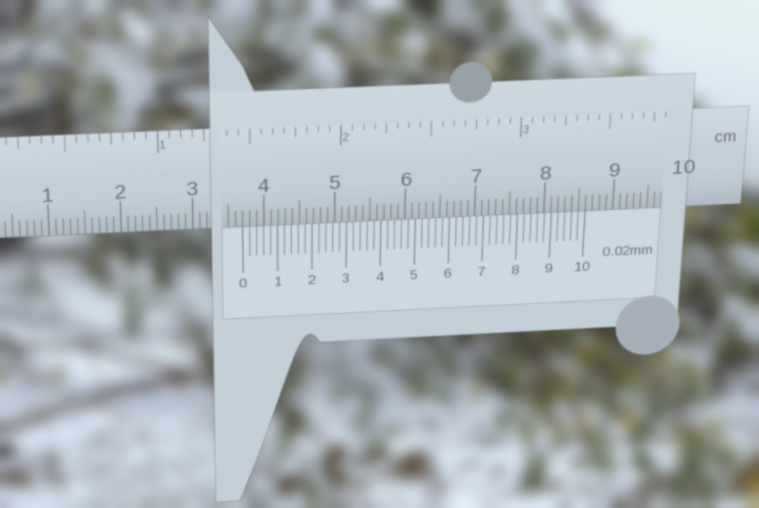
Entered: 37.0 mm
